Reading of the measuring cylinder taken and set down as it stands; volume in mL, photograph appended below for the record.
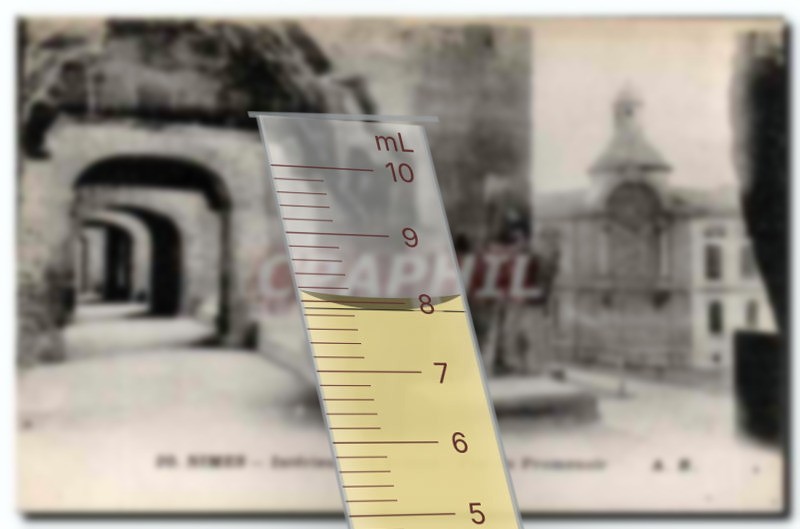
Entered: 7.9 mL
